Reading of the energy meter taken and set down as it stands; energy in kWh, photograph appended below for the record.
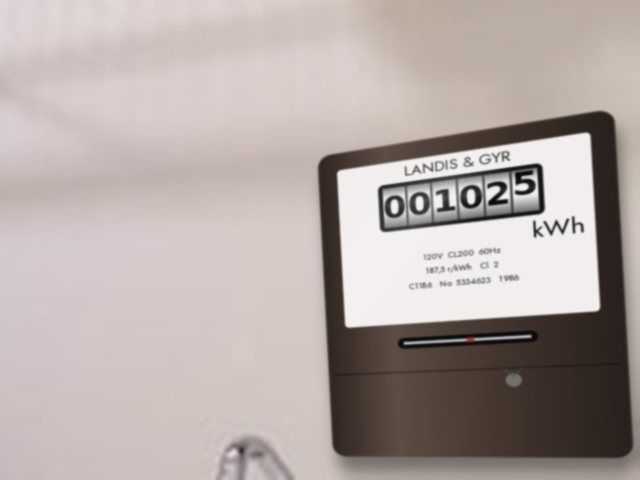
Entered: 1025 kWh
